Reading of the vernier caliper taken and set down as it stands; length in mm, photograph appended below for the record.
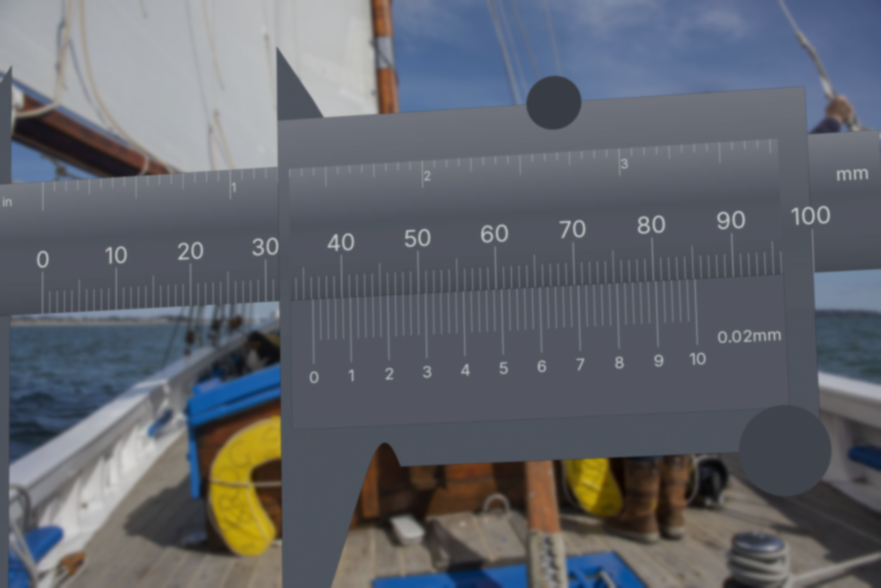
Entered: 36.2 mm
